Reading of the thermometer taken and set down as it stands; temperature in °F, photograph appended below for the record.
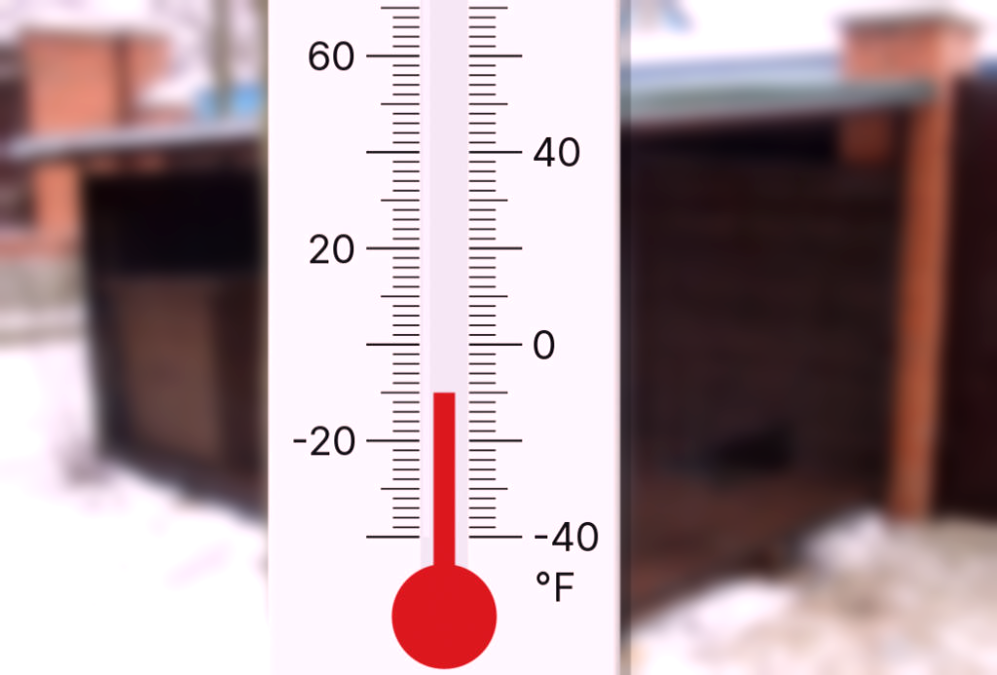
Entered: -10 °F
